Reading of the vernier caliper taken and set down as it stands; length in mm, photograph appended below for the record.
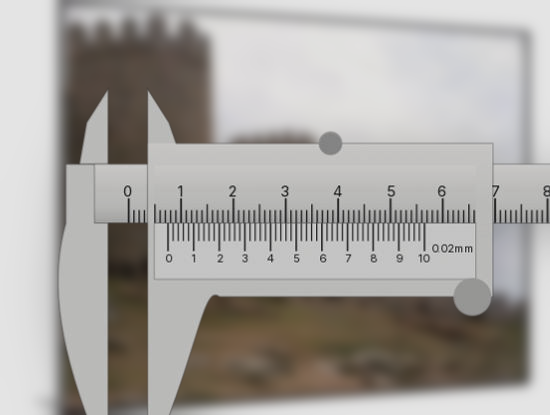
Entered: 7.5 mm
